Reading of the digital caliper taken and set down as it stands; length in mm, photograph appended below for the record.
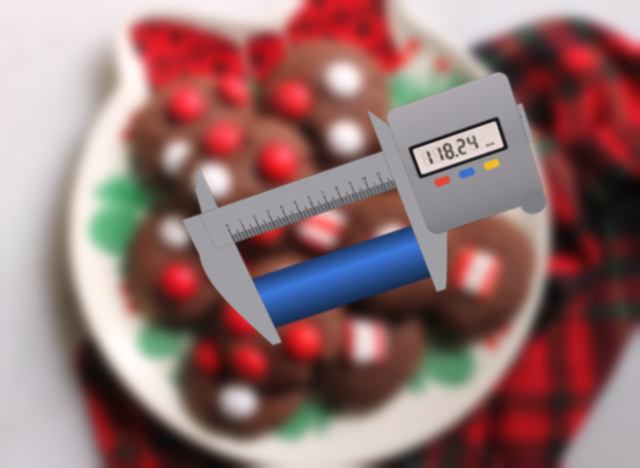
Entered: 118.24 mm
